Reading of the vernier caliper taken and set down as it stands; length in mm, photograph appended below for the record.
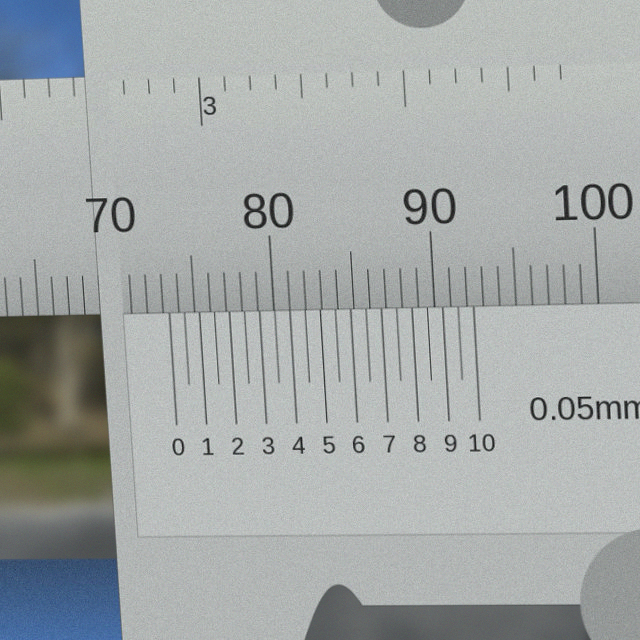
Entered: 73.4 mm
